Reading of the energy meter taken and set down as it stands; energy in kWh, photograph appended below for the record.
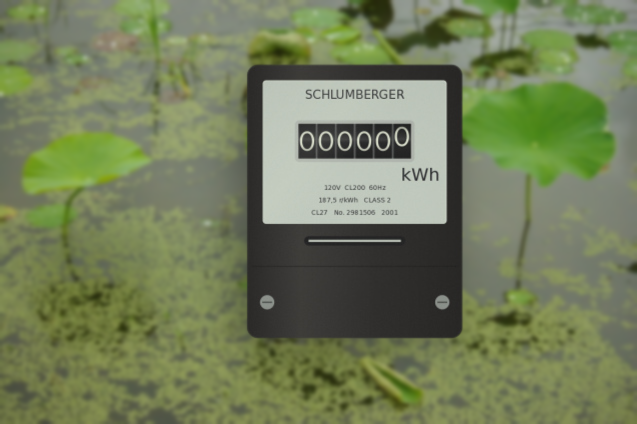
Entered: 0 kWh
